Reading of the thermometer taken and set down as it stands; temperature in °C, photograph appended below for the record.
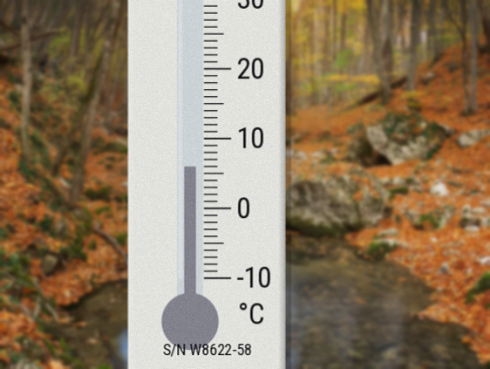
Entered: 6 °C
